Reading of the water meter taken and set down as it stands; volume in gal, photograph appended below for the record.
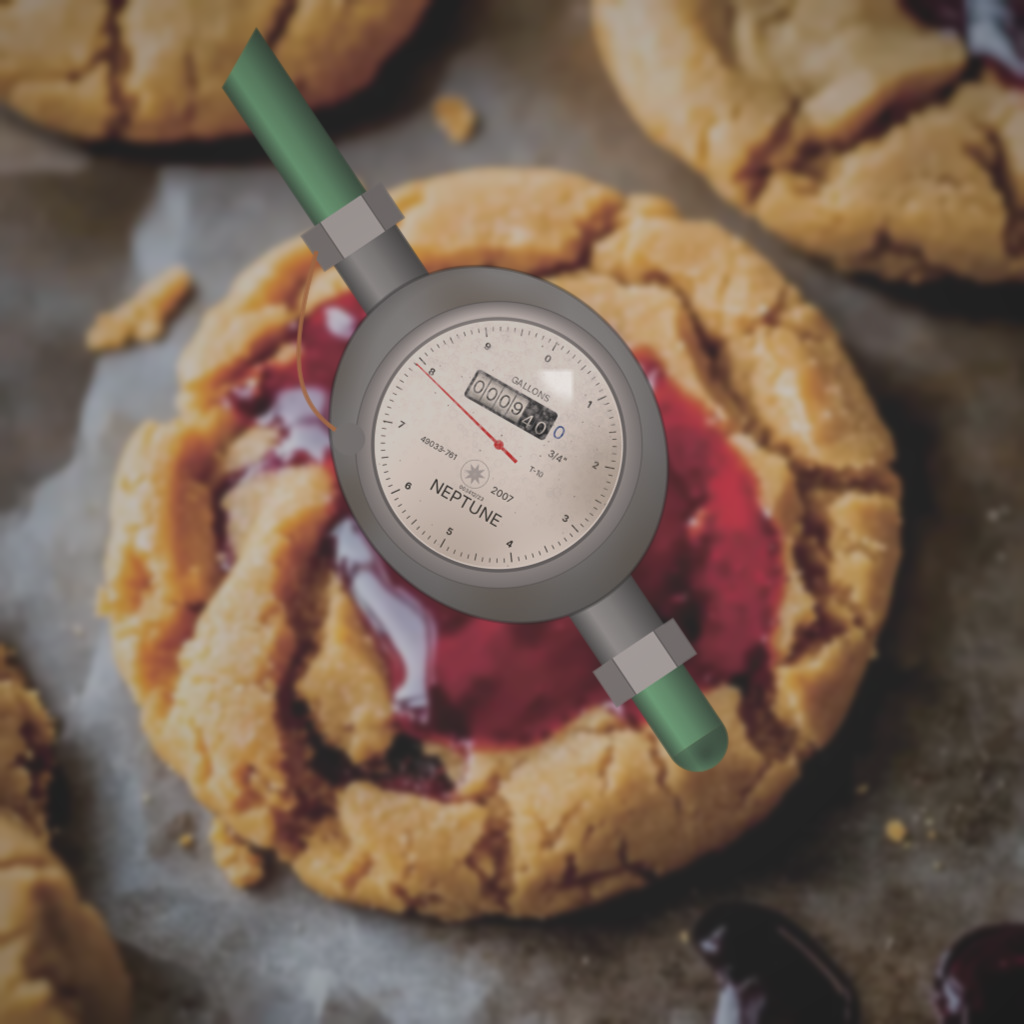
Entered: 9397.9 gal
